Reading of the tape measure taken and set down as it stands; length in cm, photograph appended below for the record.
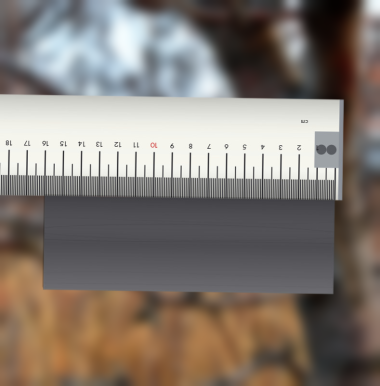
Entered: 16 cm
